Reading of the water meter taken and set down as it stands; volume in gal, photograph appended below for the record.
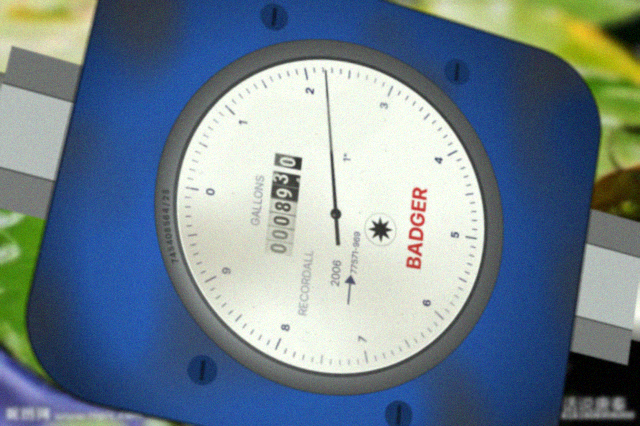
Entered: 8932.2 gal
